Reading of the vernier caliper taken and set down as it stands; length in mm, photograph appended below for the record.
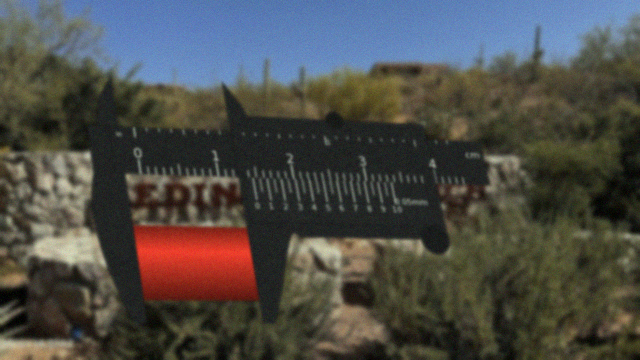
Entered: 14.5 mm
